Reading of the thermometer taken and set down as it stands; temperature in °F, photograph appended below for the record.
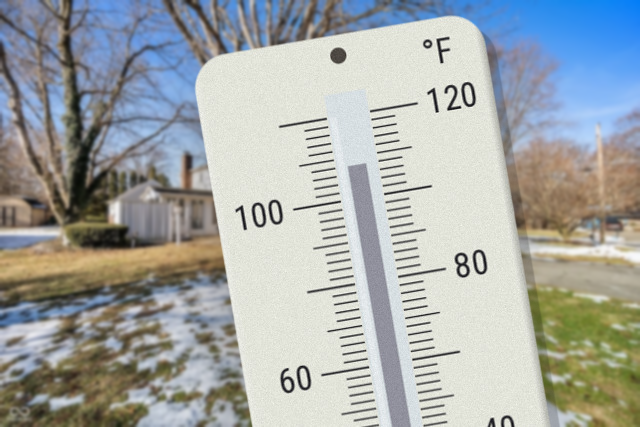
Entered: 108 °F
